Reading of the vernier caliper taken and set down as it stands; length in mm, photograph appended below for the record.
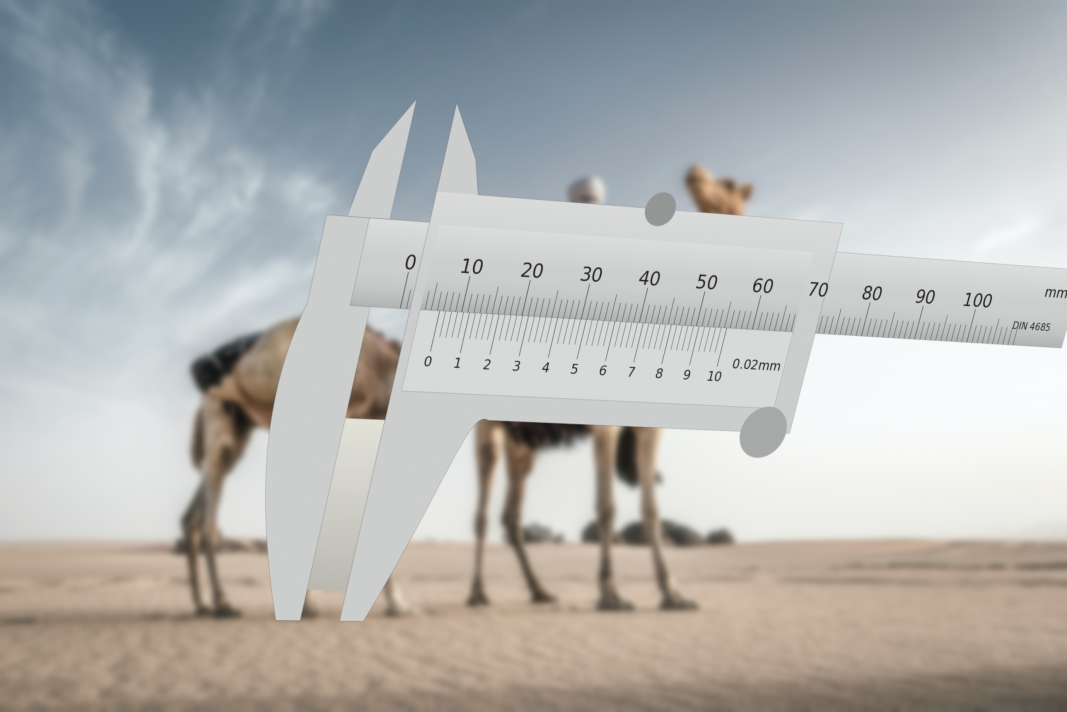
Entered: 6.4 mm
